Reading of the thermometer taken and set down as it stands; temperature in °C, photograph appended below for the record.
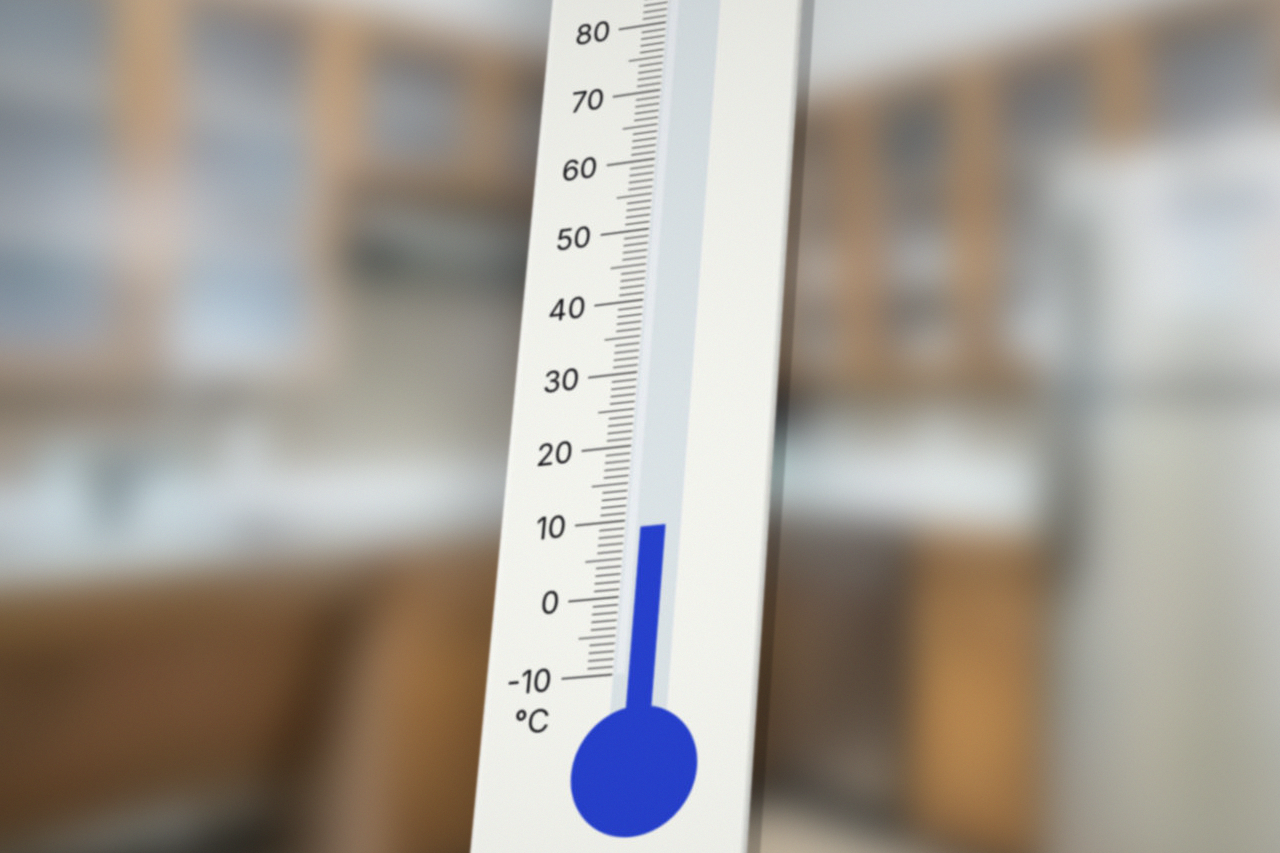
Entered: 9 °C
